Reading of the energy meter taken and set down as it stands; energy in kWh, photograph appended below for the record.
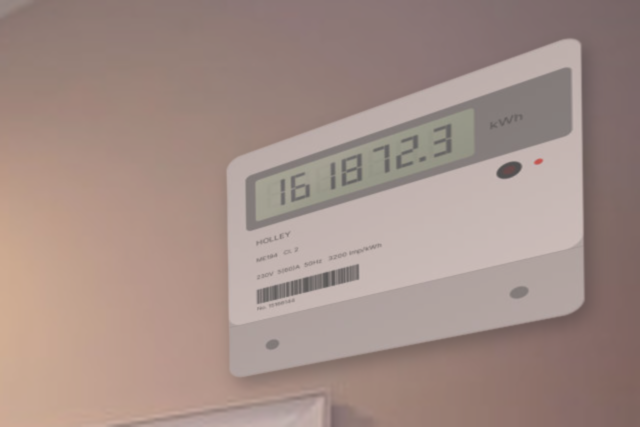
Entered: 161872.3 kWh
